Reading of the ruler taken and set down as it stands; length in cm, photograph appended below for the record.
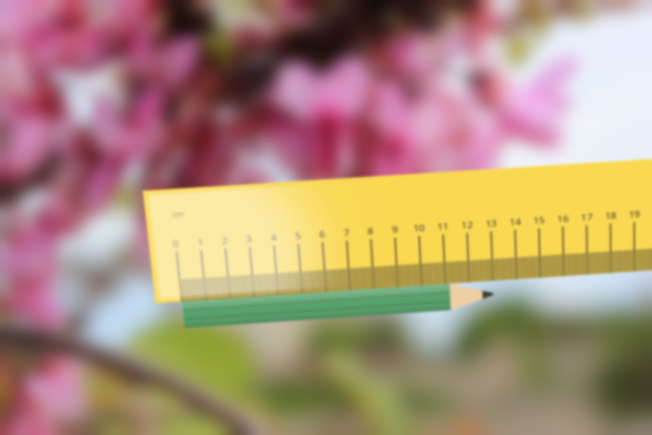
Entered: 13 cm
